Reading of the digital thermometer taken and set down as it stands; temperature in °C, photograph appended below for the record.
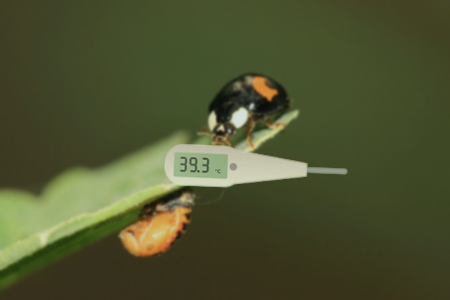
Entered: 39.3 °C
